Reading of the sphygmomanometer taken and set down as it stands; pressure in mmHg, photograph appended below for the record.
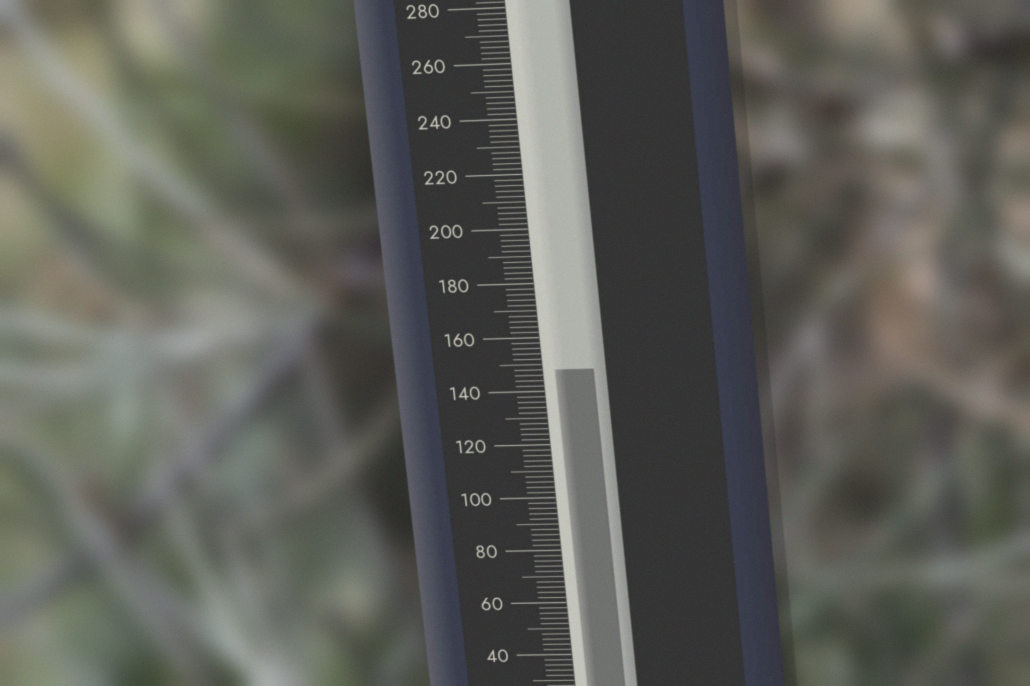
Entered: 148 mmHg
